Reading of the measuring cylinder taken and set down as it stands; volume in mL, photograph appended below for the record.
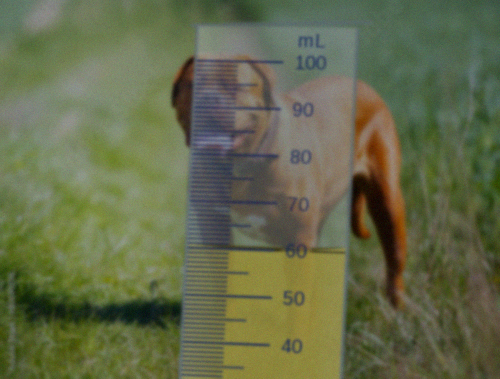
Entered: 60 mL
